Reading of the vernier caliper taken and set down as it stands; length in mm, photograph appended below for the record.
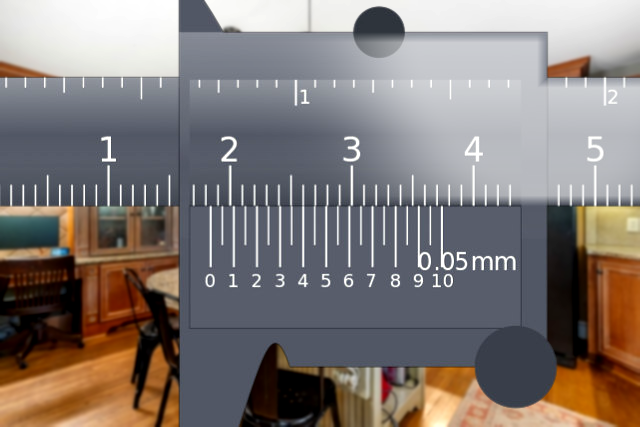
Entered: 18.4 mm
